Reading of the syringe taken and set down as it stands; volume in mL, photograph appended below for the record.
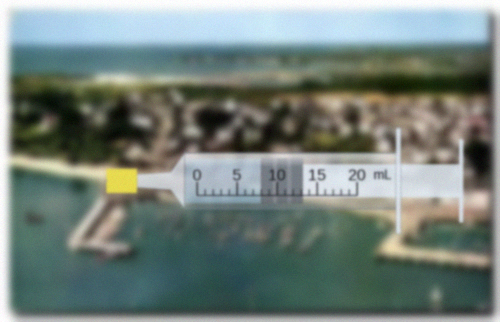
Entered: 8 mL
